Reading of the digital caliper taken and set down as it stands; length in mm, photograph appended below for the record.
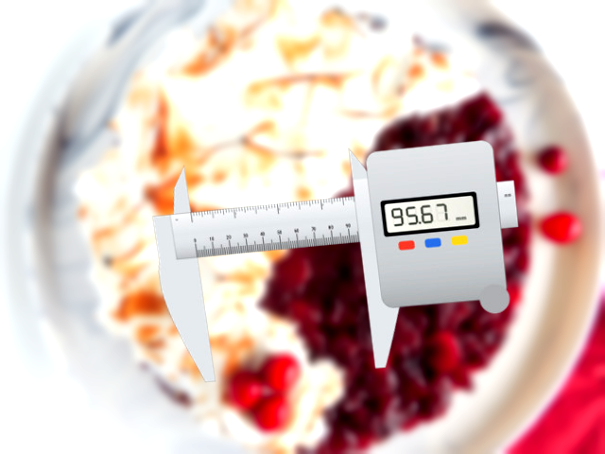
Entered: 95.67 mm
